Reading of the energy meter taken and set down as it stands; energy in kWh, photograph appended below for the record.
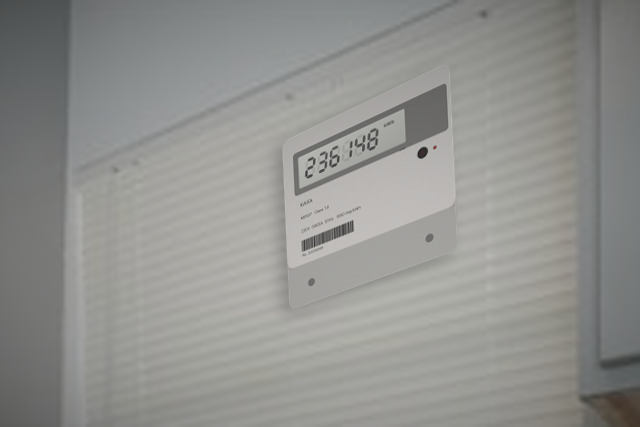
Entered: 236148 kWh
